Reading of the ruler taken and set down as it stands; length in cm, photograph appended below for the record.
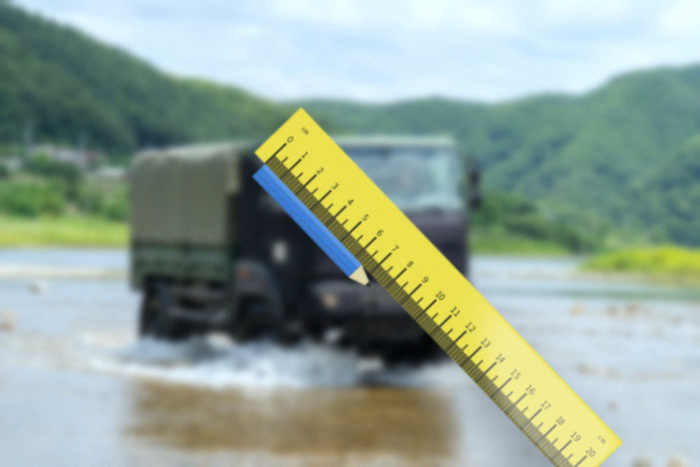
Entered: 7.5 cm
